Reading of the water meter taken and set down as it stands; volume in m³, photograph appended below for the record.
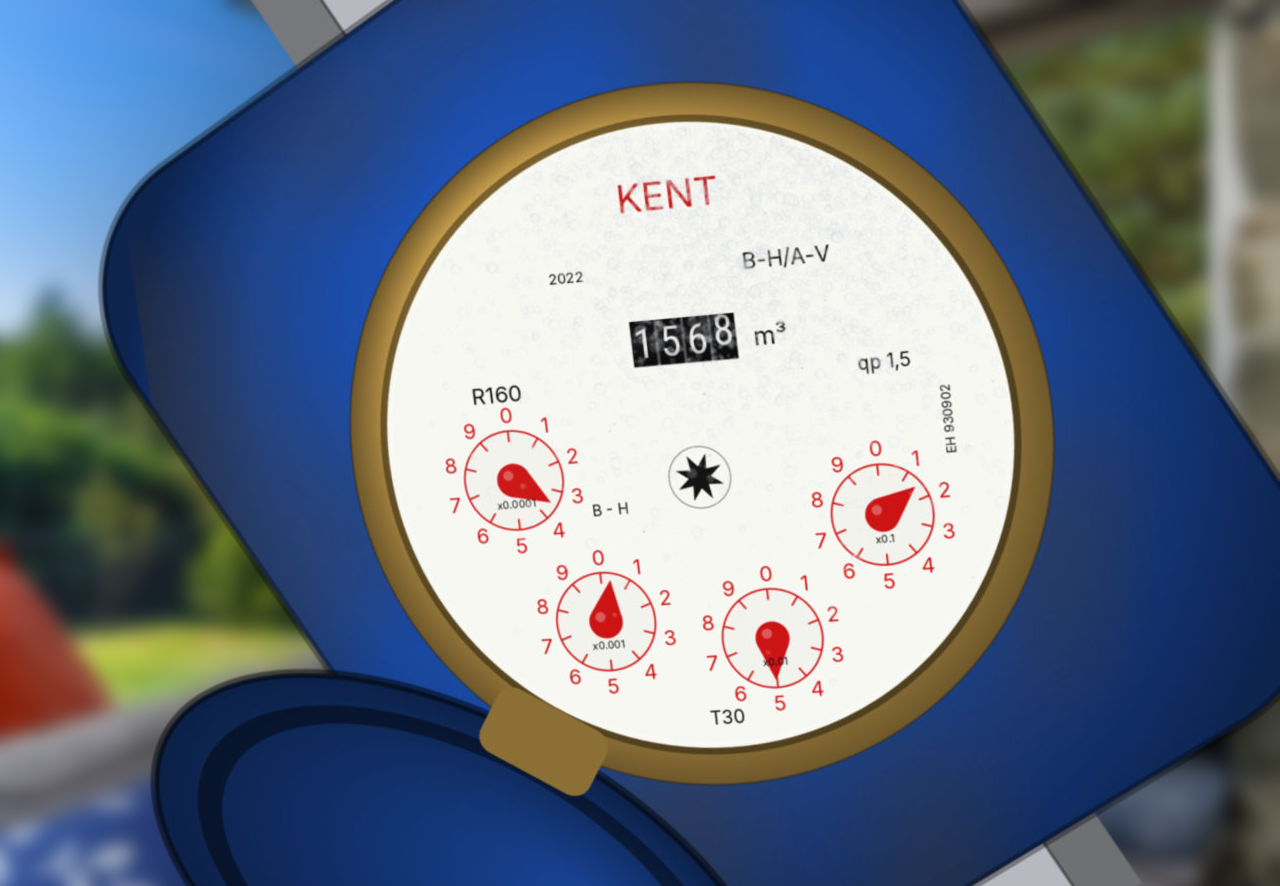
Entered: 1568.1503 m³
